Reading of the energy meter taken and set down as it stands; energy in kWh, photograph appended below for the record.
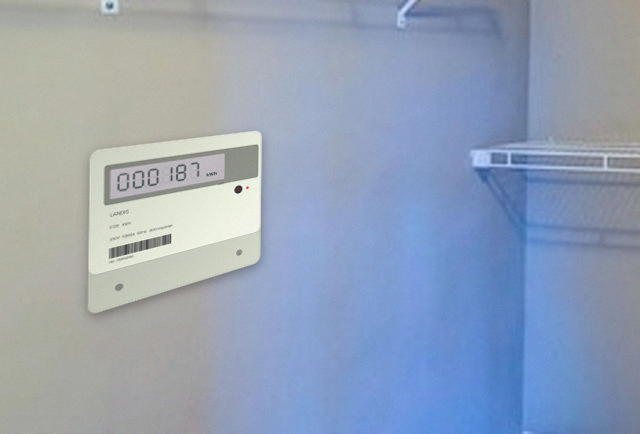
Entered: 187 kWh
